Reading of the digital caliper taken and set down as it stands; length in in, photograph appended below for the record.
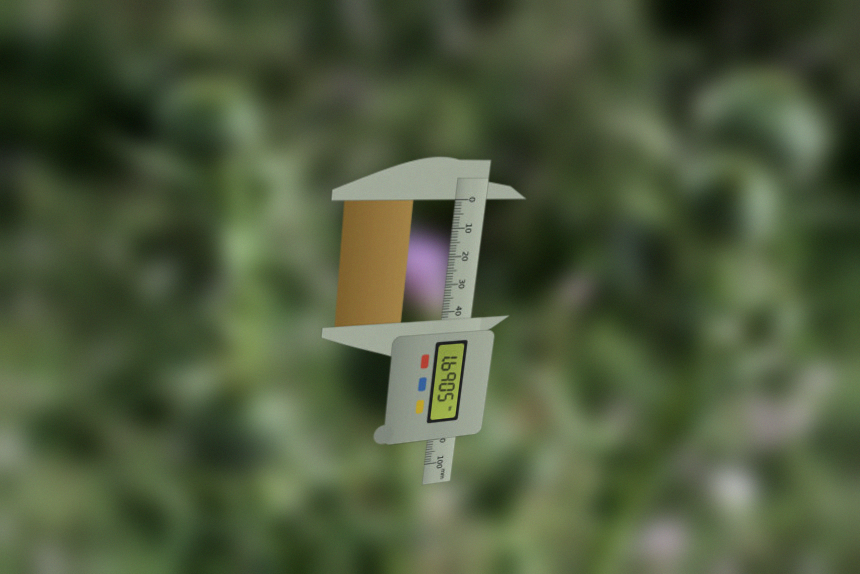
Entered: 1.6905 in
